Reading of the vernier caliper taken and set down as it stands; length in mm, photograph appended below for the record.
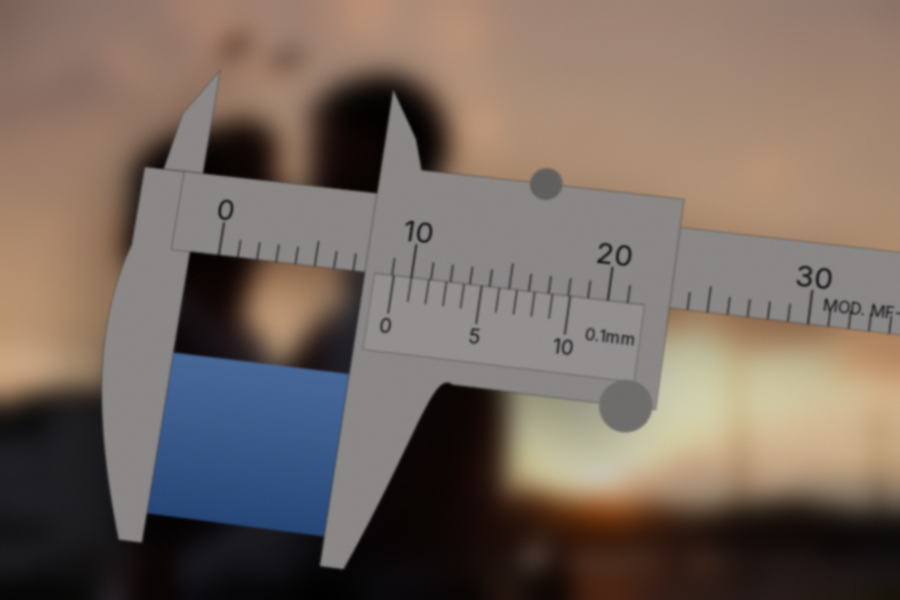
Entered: 9.1 mm
